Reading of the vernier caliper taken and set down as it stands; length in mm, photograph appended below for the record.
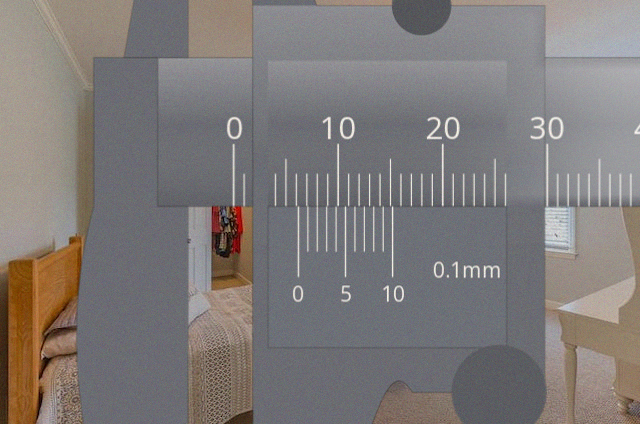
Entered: 6.2 mm
